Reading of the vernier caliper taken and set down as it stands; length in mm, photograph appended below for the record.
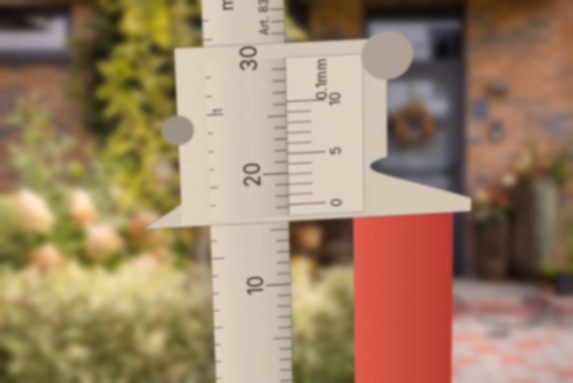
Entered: 17.2 mm
